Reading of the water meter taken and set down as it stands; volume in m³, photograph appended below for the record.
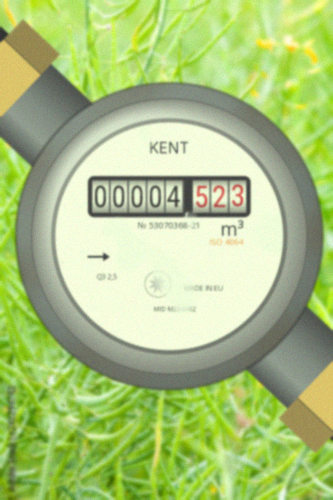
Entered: 4.523 m³
